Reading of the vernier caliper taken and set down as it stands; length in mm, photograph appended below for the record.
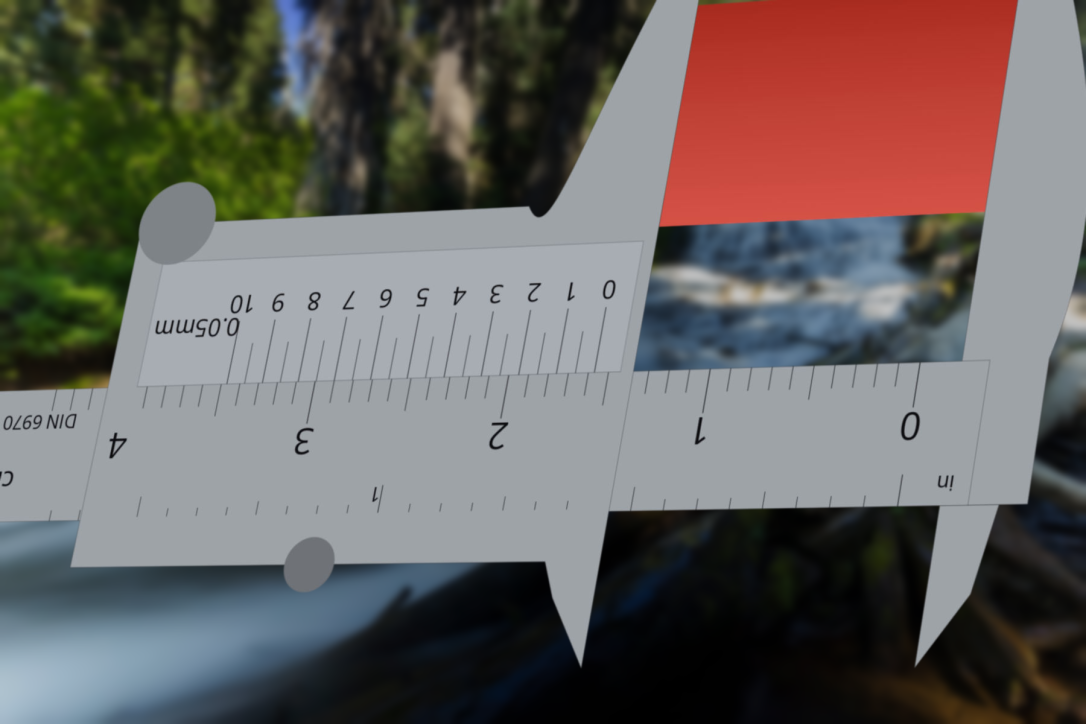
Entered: 15.7 mm
